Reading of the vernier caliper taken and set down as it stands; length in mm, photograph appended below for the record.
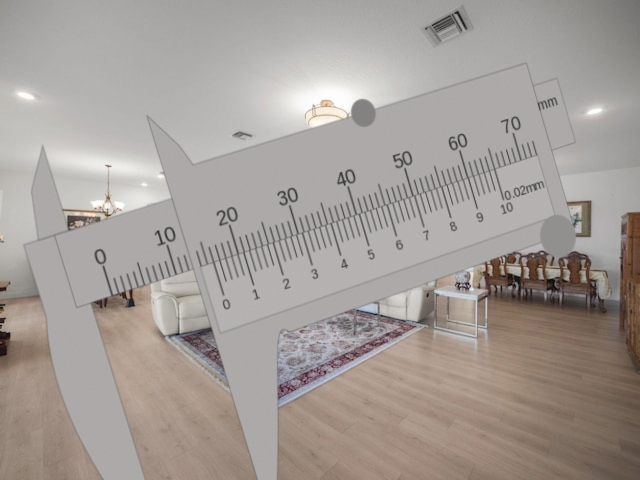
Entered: 16.0 mm
